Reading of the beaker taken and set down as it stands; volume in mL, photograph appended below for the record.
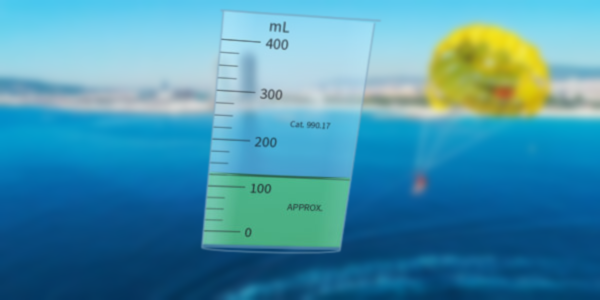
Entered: 125 mL
